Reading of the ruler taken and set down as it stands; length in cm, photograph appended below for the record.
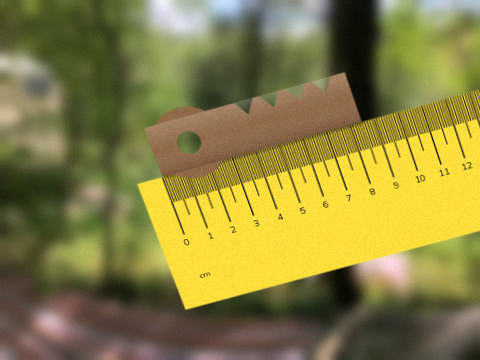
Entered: 8.5 cm
